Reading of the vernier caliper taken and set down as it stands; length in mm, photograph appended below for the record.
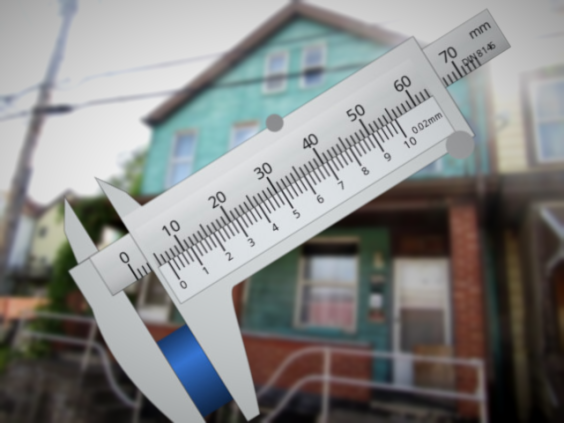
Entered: 6.5 mm
